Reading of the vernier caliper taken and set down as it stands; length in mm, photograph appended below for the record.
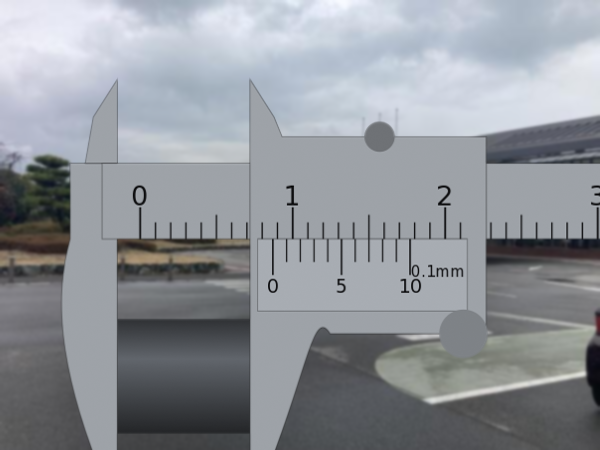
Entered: 8.7 mm
